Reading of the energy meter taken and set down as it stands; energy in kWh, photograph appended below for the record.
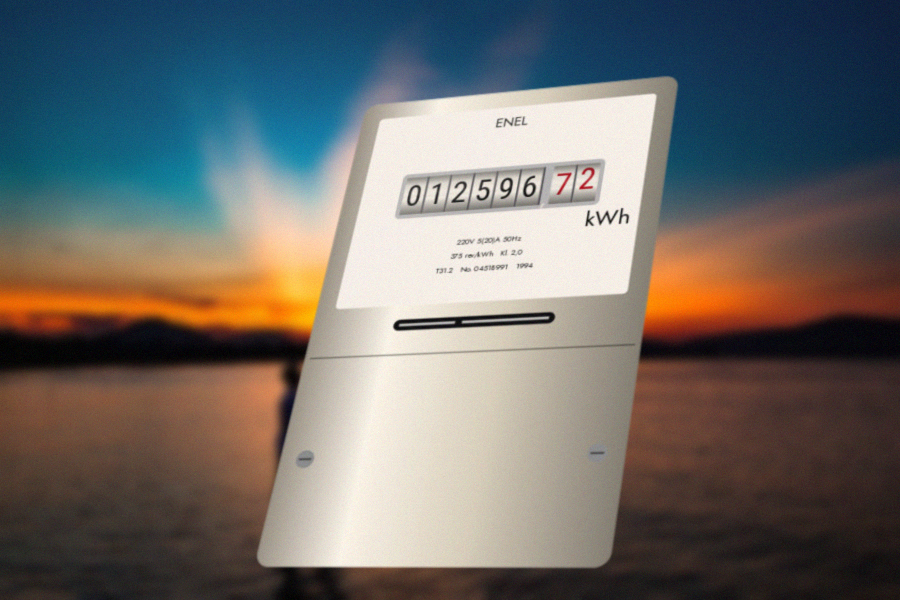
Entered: 12596.72 kWh
